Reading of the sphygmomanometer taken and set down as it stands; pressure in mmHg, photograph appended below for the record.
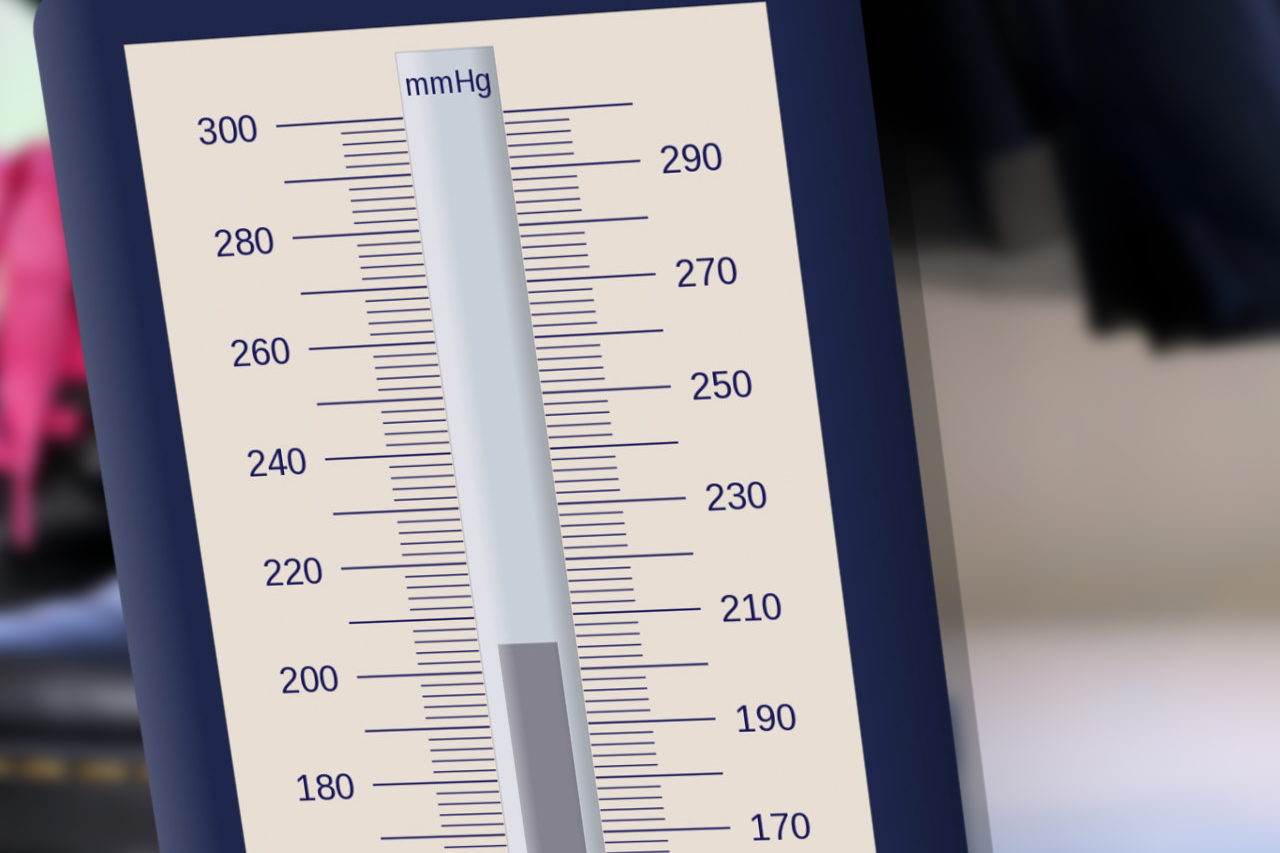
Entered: 205 mmHg
